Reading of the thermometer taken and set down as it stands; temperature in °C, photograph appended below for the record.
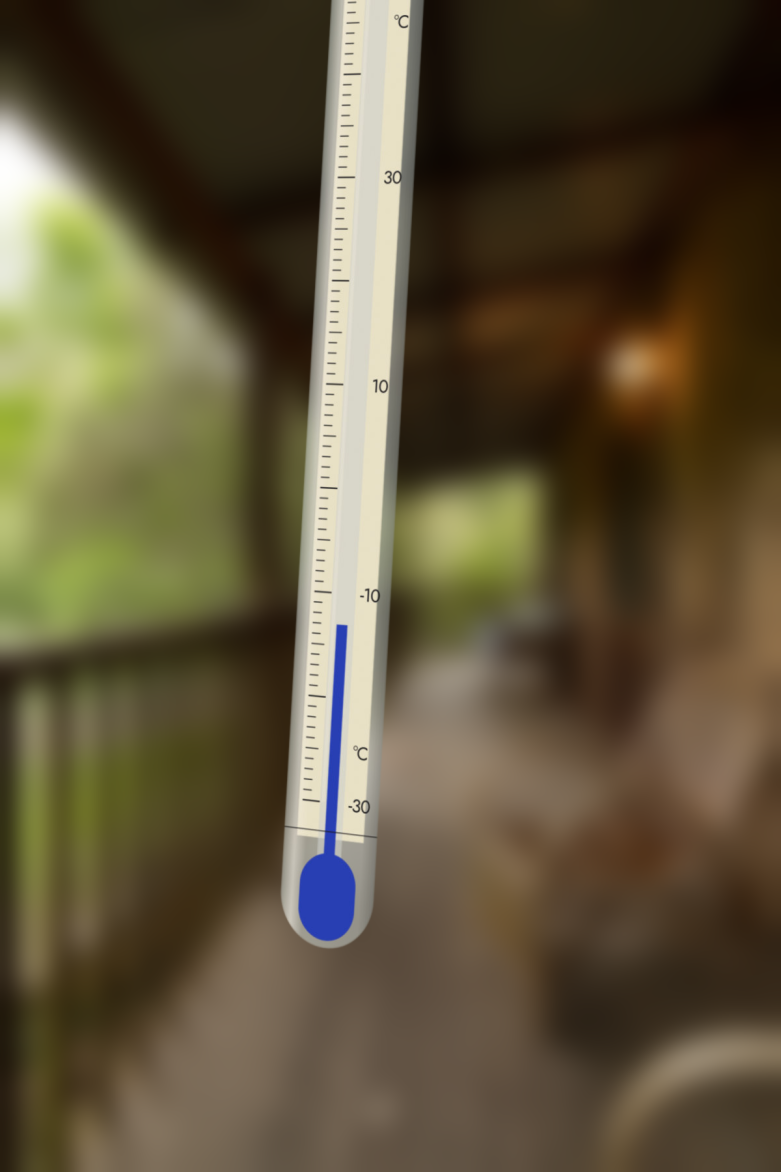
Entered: -13 °C
